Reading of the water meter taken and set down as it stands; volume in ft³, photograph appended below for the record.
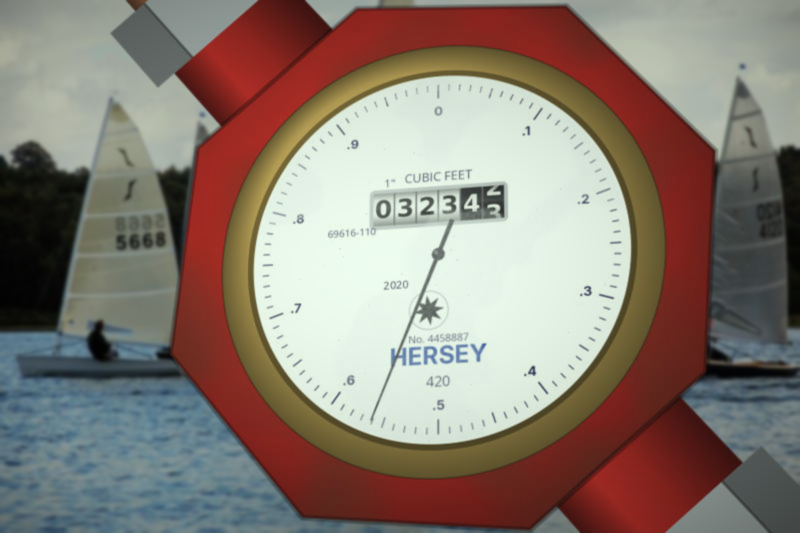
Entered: 32342.56 ft³
